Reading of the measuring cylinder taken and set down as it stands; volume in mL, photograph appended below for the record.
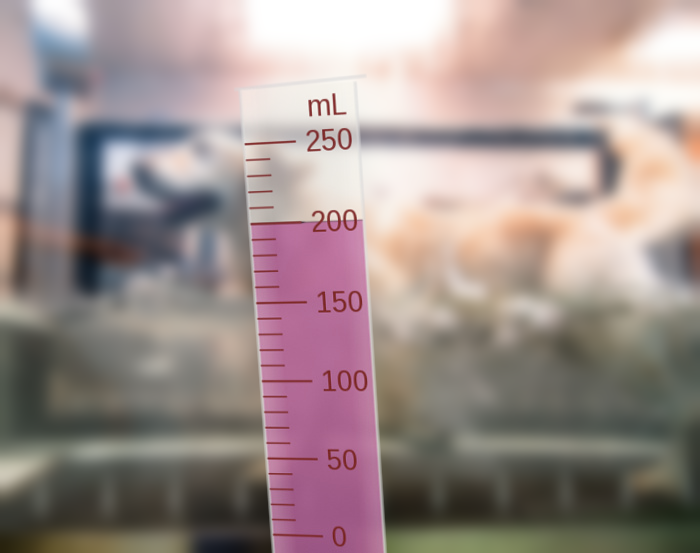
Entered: 200 mL
